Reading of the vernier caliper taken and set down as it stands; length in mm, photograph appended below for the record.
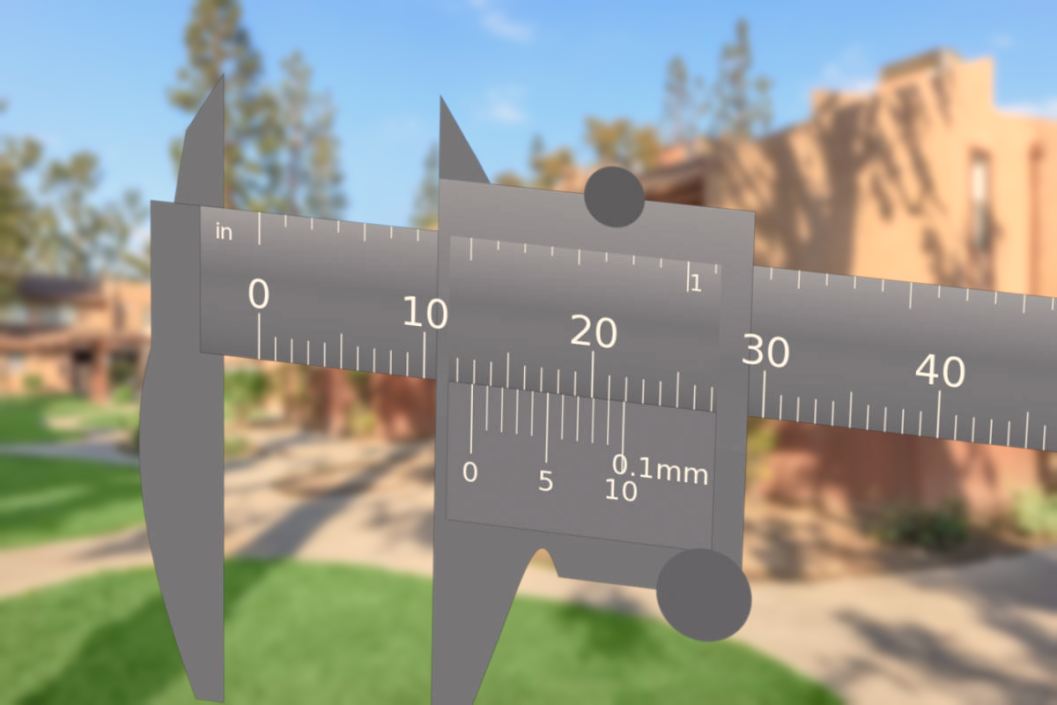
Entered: 12.9 mm
